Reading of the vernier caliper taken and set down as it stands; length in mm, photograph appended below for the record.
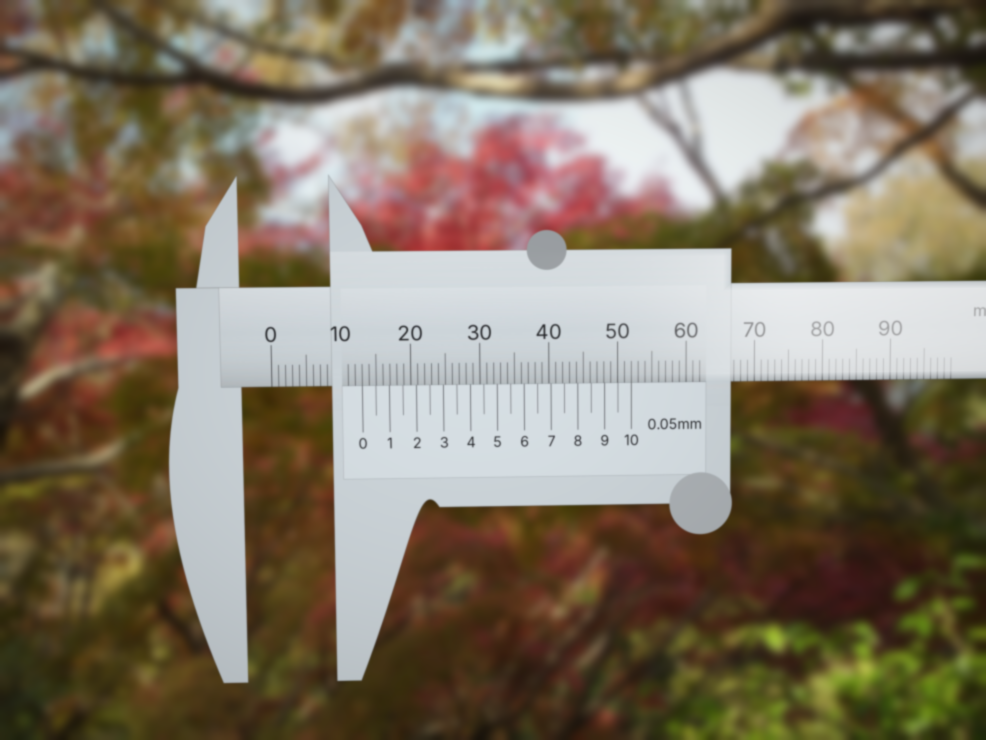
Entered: 13.0 mm
